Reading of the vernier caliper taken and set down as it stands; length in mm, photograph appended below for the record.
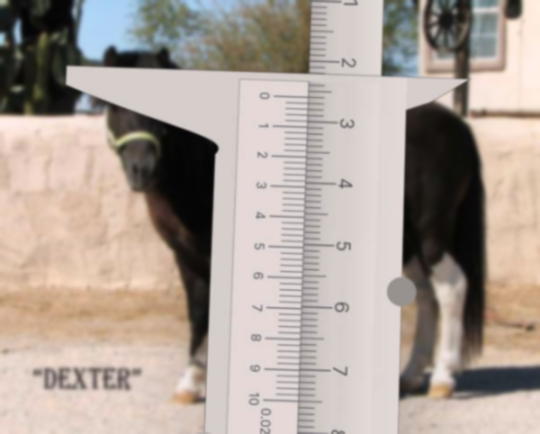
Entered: 26.0 mm
